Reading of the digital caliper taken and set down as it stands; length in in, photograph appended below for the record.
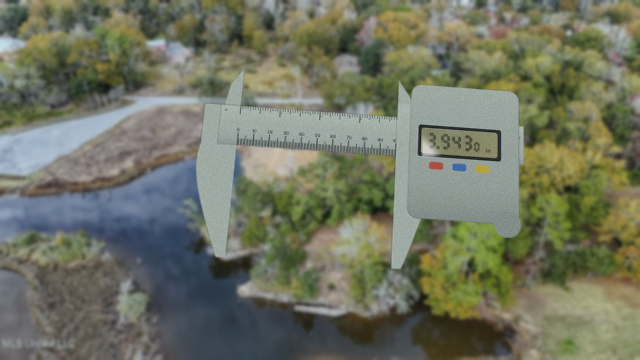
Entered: 3.9430 in
